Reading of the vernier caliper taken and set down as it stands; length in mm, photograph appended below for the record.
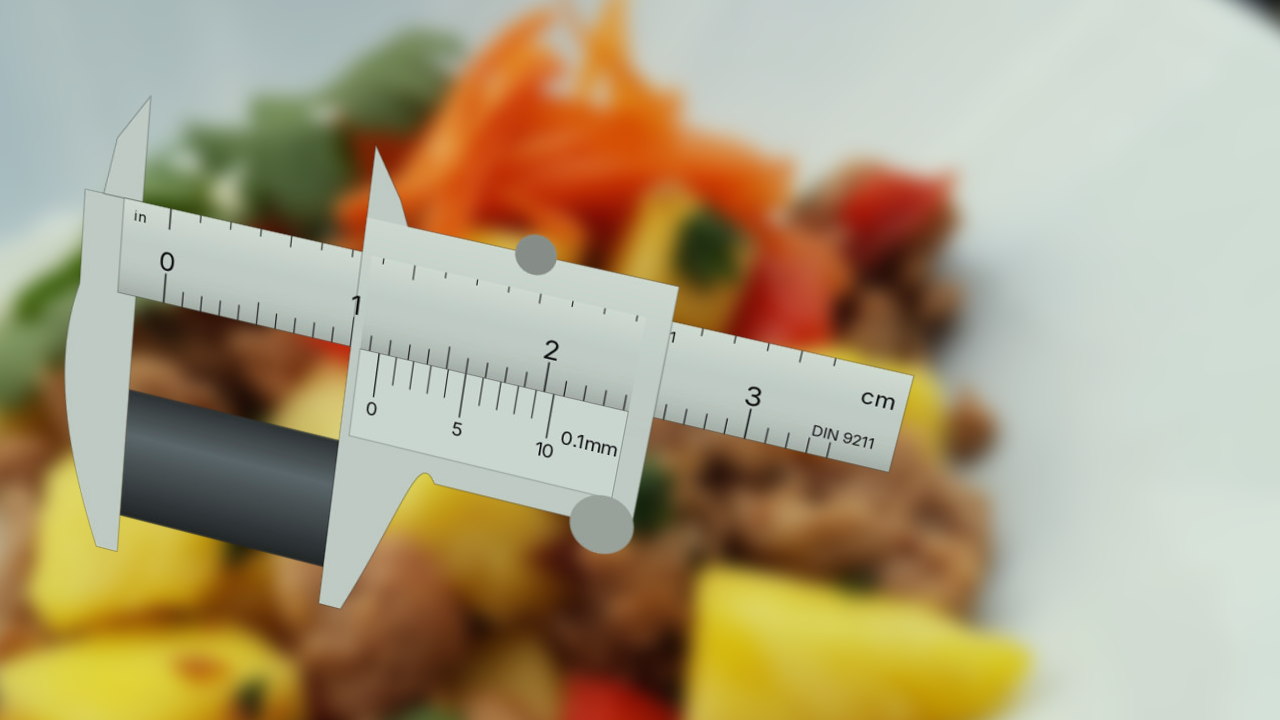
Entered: 11.5 mm
